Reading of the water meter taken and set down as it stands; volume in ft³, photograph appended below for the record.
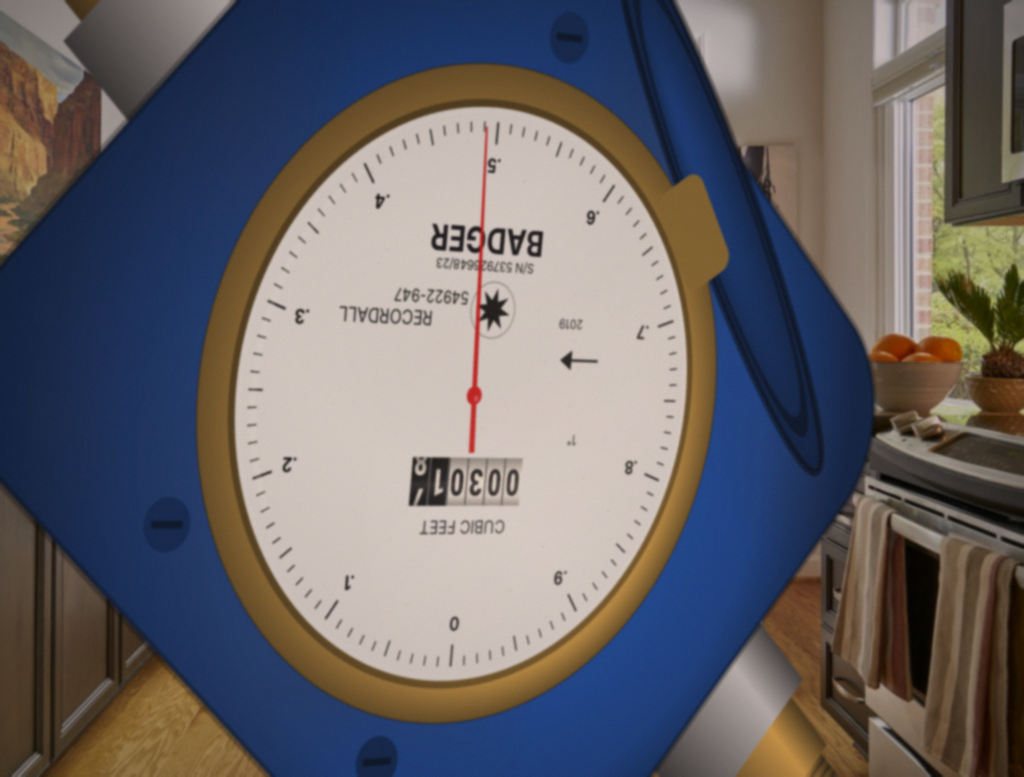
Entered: 3017.49 ft³
